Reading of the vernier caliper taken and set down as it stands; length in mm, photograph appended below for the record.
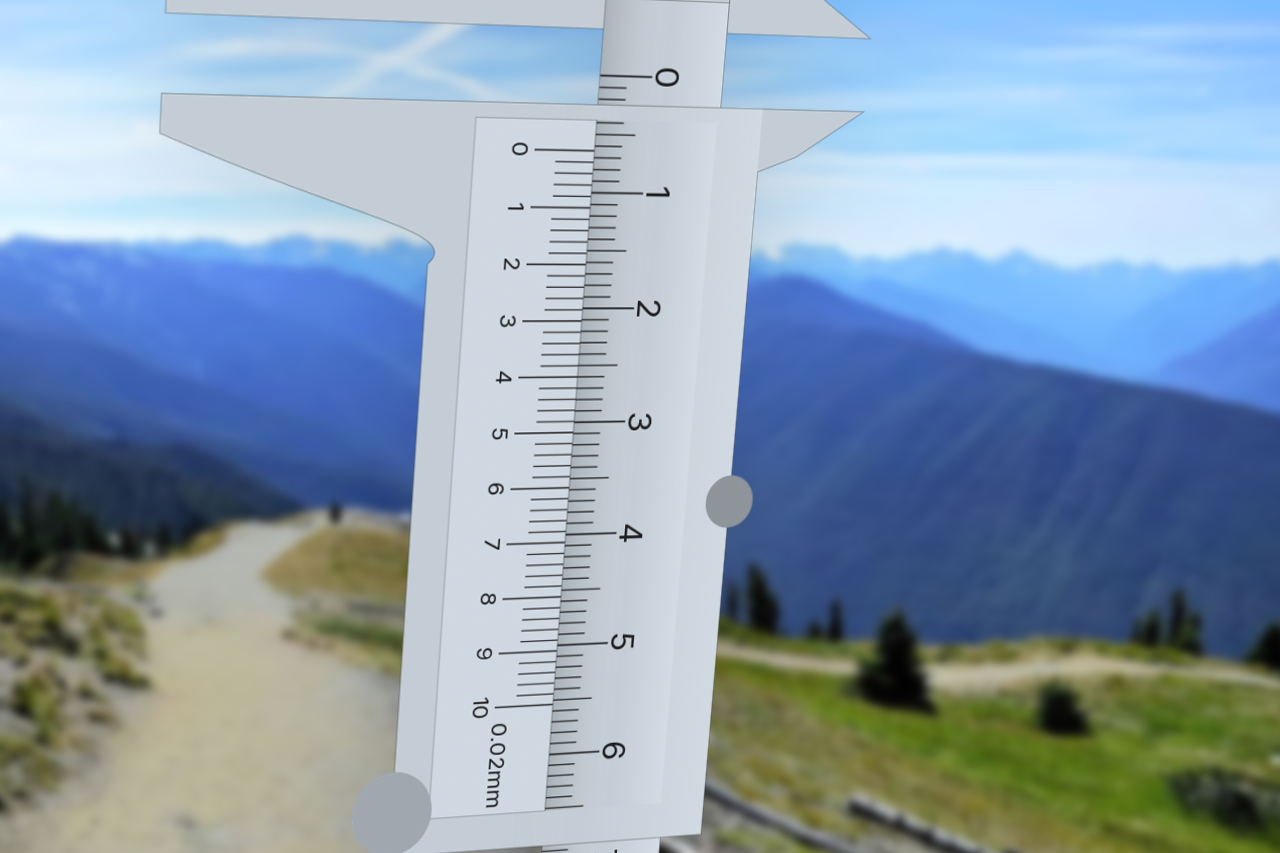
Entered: 6.4 mm
